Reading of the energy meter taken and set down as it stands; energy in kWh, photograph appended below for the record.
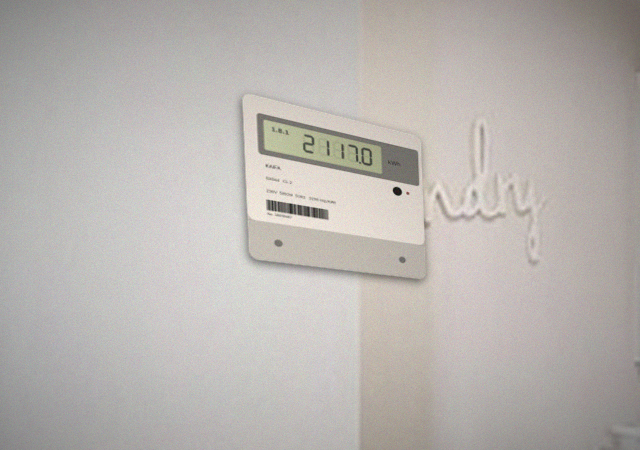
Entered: 2117.0 kWh
